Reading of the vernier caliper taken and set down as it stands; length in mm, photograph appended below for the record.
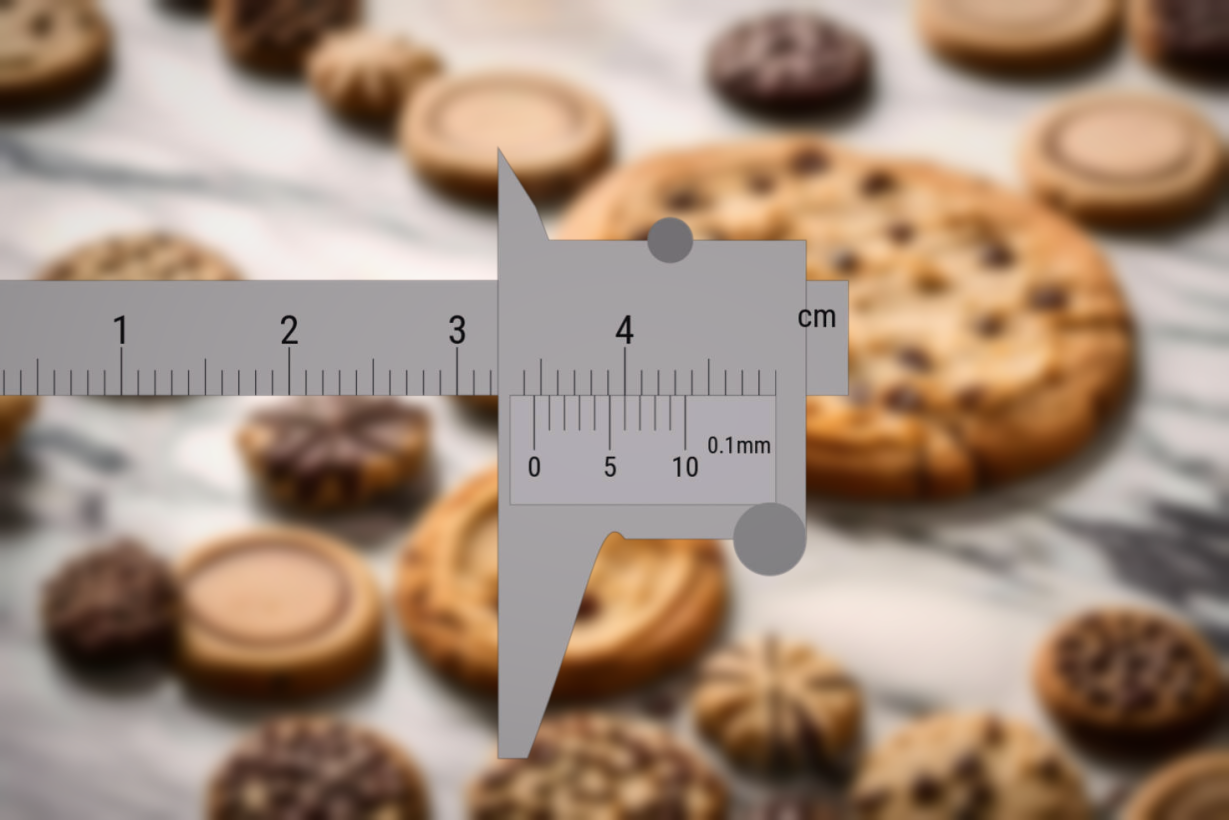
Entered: 34.6 mm
